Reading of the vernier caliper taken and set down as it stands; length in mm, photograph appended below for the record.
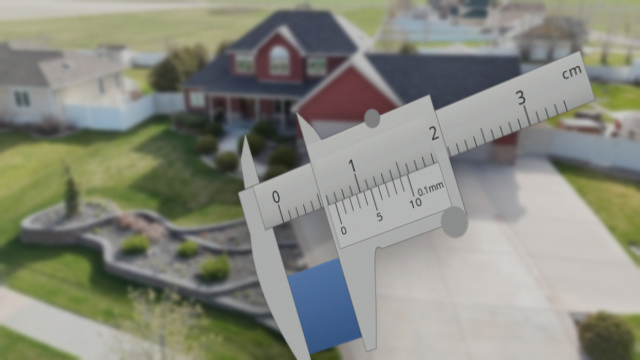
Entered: 6.8 mm
